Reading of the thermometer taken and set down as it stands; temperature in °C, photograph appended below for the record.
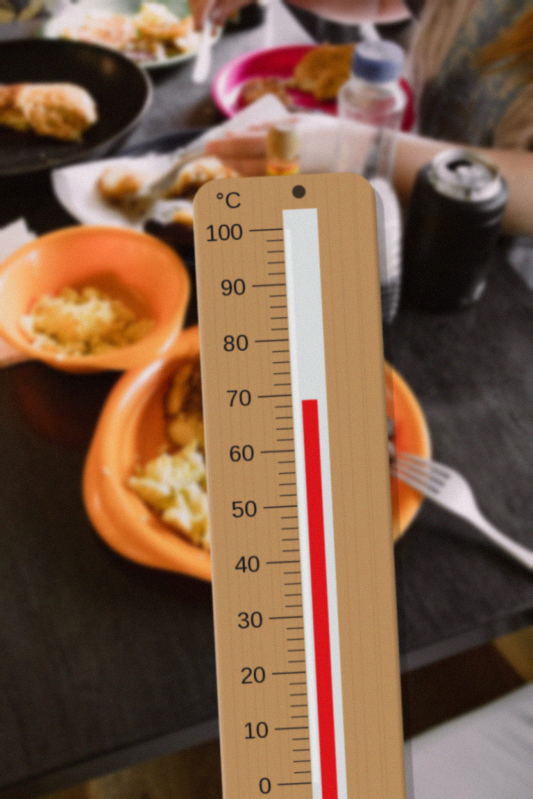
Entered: 69 °C
